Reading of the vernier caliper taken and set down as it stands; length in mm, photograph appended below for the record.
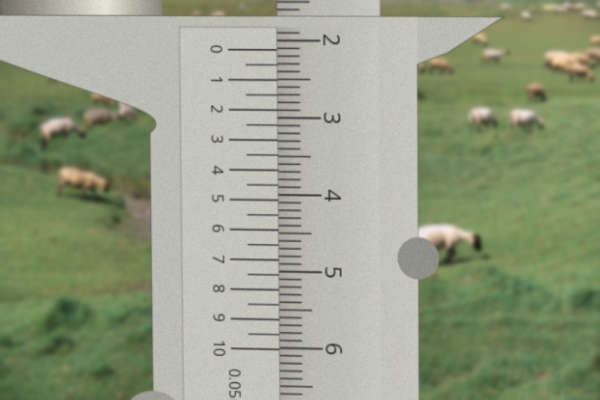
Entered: 21.2 mm
